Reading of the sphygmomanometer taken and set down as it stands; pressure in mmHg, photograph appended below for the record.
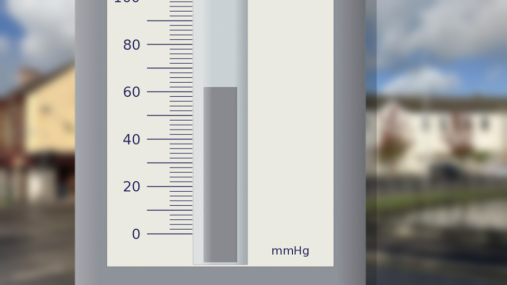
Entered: 62 mmHg
